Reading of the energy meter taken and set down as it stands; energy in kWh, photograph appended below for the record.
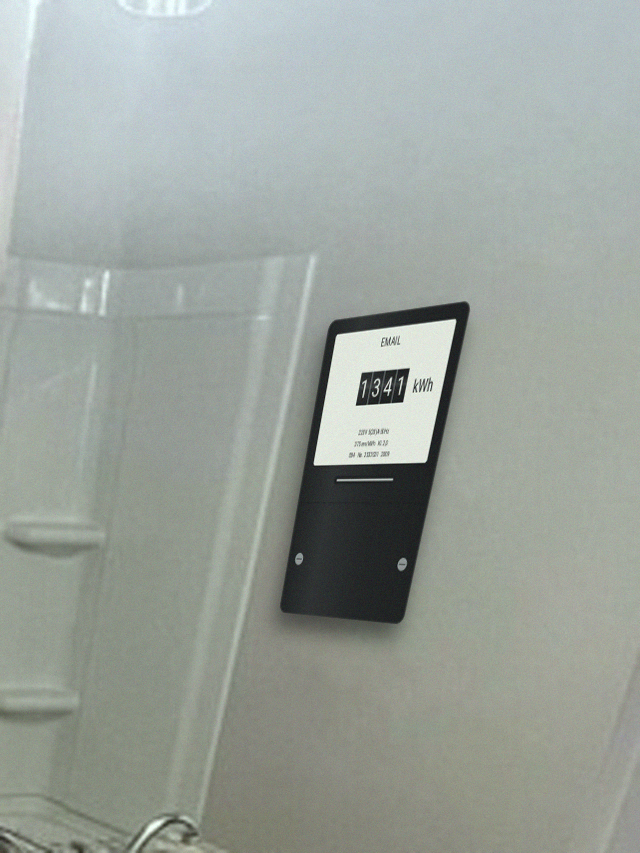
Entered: 1341 kWh
